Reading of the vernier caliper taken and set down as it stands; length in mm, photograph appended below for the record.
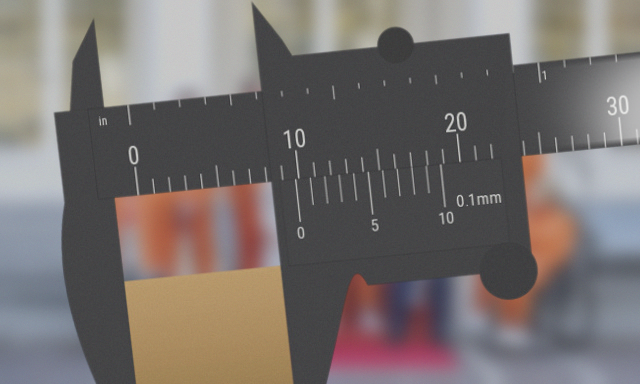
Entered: 9.8 mm
